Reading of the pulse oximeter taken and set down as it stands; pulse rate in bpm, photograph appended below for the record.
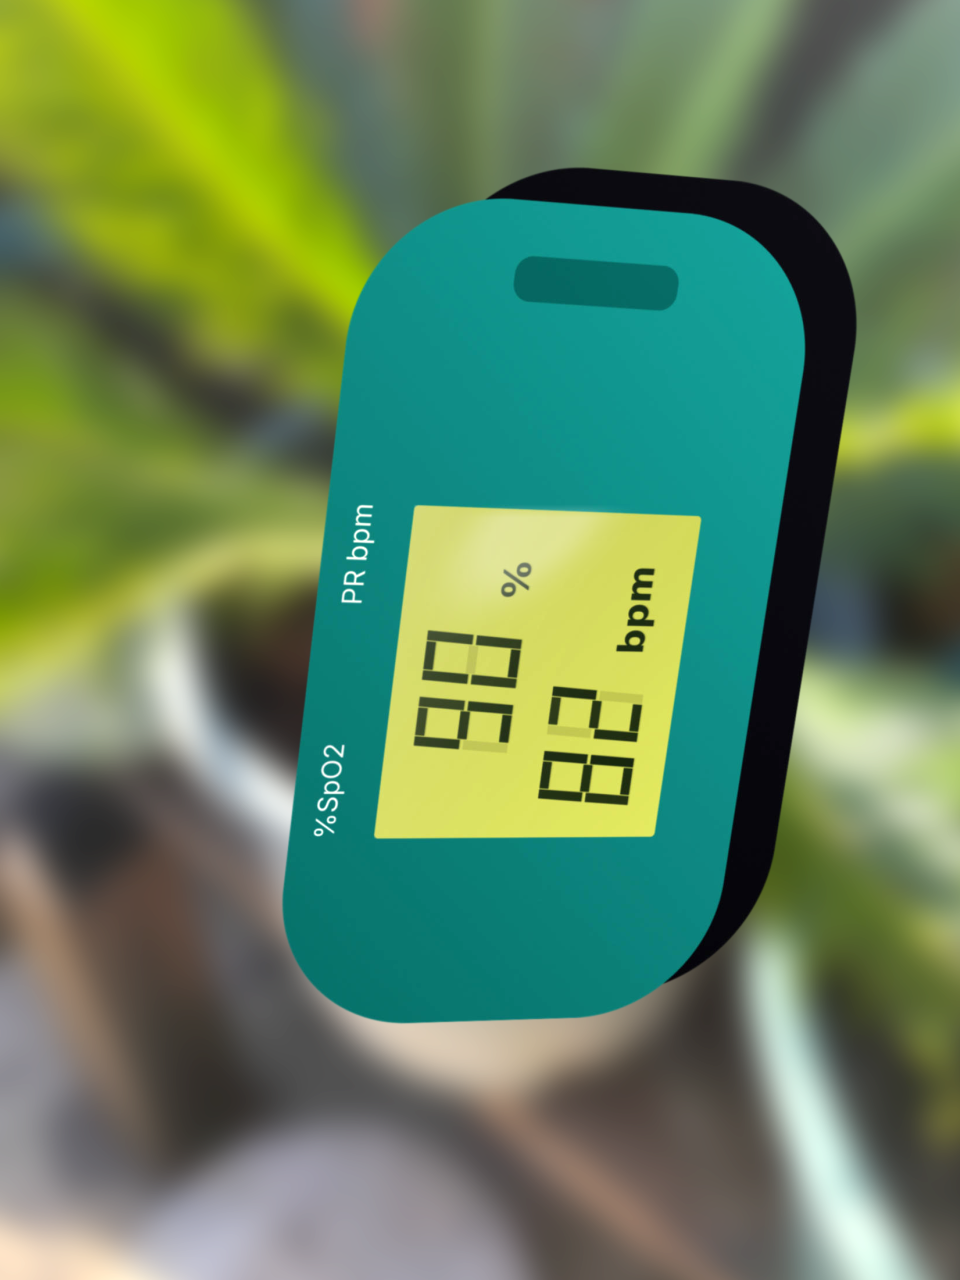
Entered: 82 bpm
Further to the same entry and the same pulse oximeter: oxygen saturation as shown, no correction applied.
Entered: 90 %
